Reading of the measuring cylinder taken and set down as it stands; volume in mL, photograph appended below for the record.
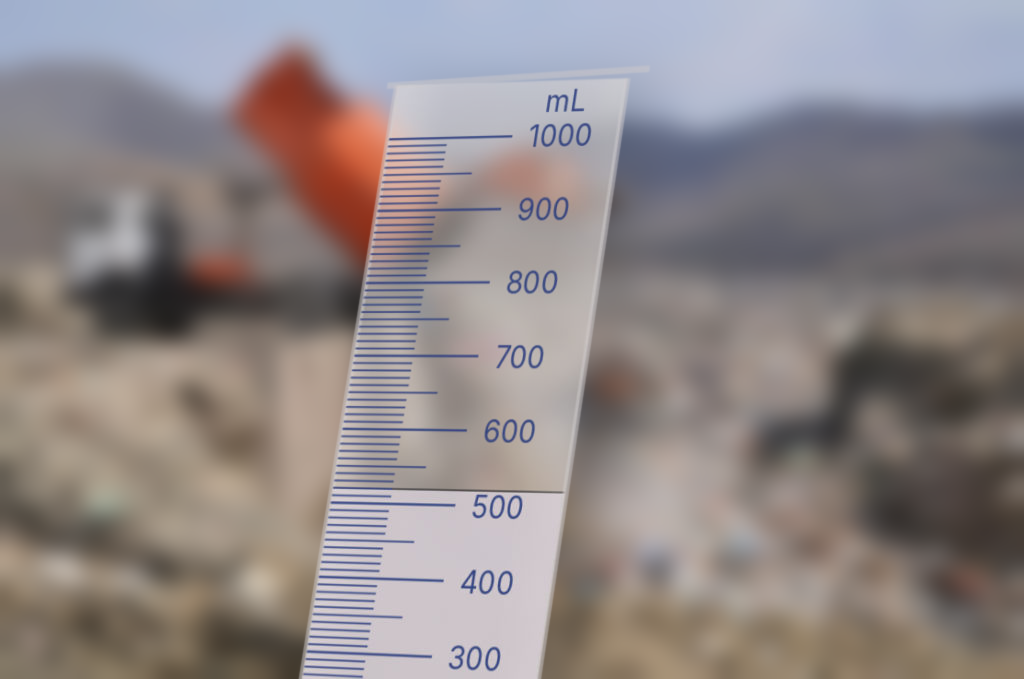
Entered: 520 mL
